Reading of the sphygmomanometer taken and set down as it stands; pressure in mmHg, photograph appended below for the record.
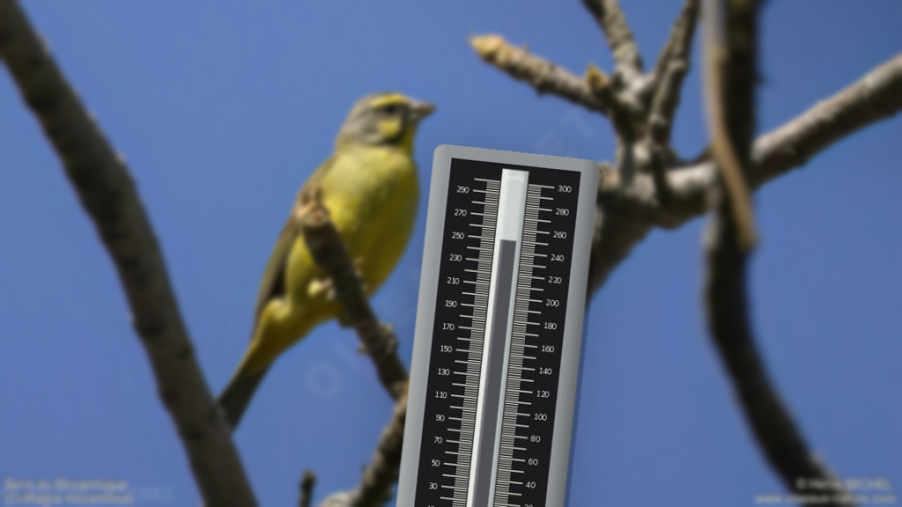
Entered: 250 mmHg
